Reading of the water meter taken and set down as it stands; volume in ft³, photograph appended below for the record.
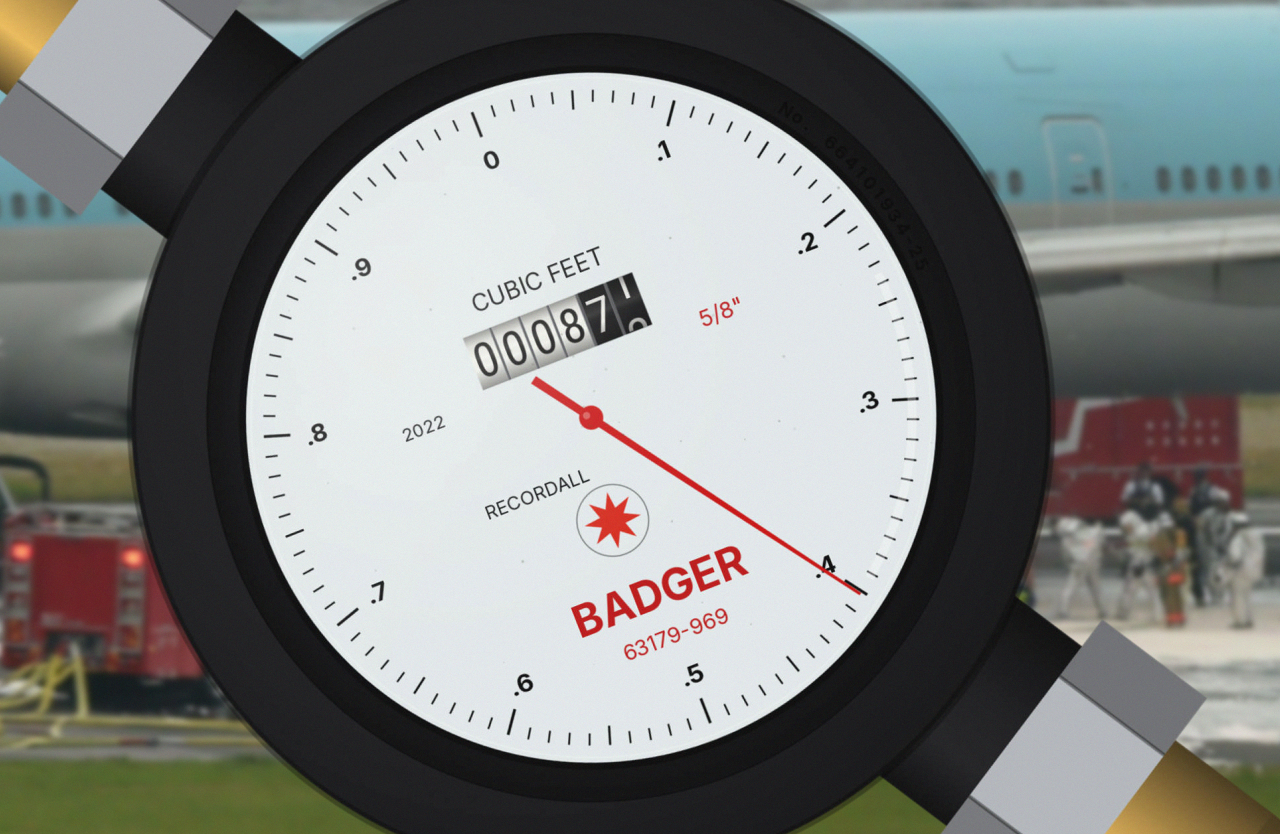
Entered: 871.40 ft³
